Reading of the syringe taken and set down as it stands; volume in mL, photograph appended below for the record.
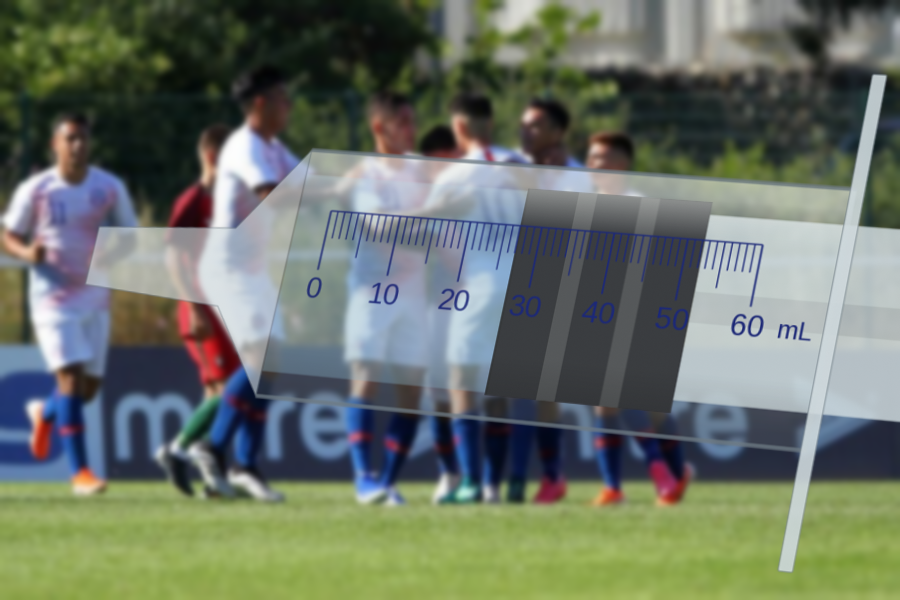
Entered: 27 mL
